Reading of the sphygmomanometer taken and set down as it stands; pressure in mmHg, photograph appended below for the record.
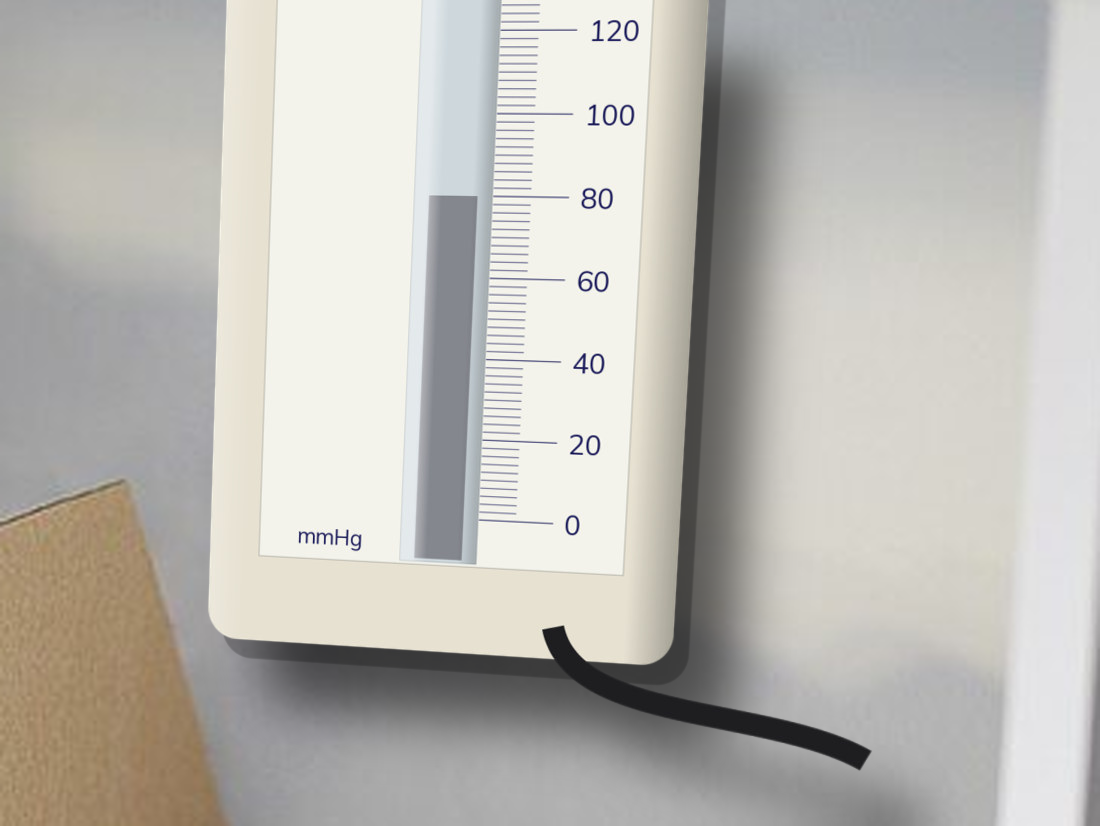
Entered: 80 mmHg
